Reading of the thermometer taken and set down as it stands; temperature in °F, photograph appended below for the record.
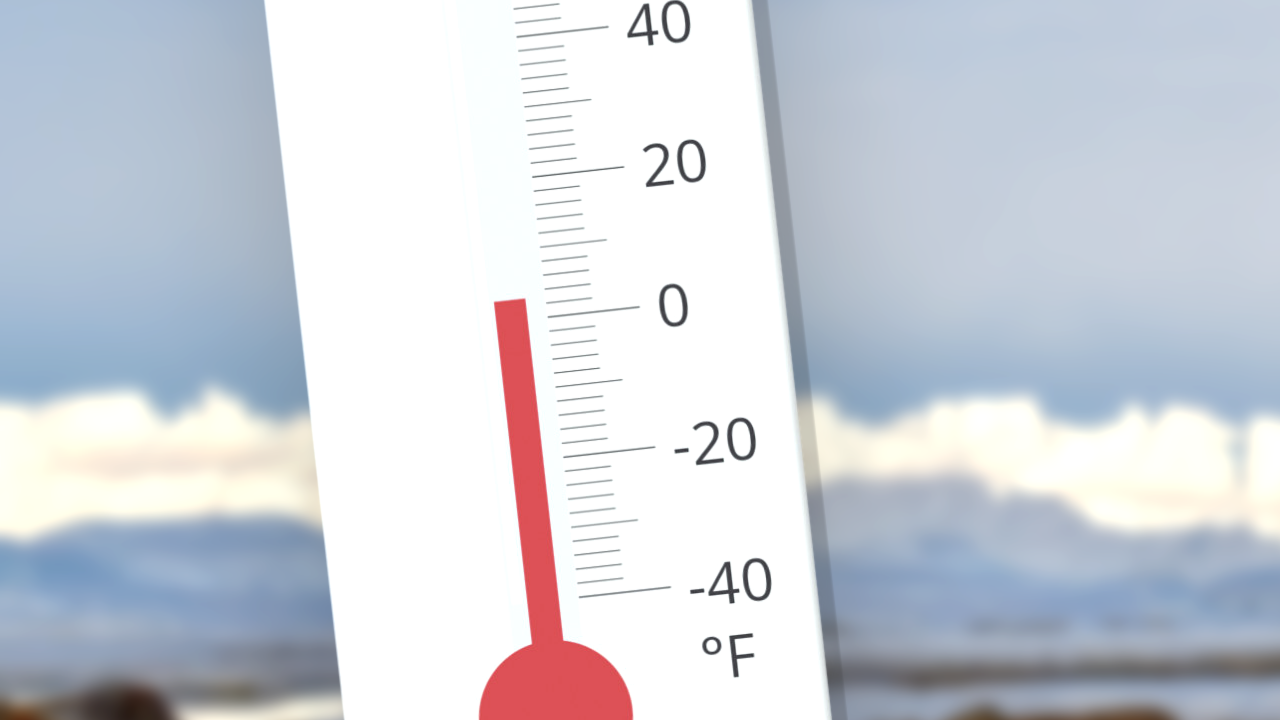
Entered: 3 °F
